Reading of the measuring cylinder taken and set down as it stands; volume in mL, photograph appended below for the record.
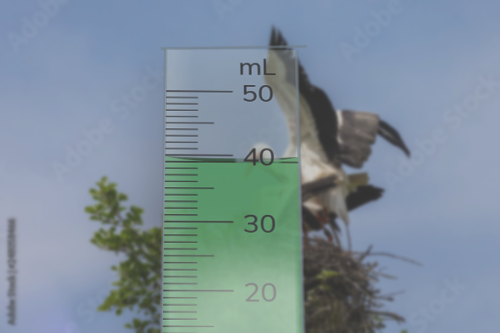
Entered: 39 mL
